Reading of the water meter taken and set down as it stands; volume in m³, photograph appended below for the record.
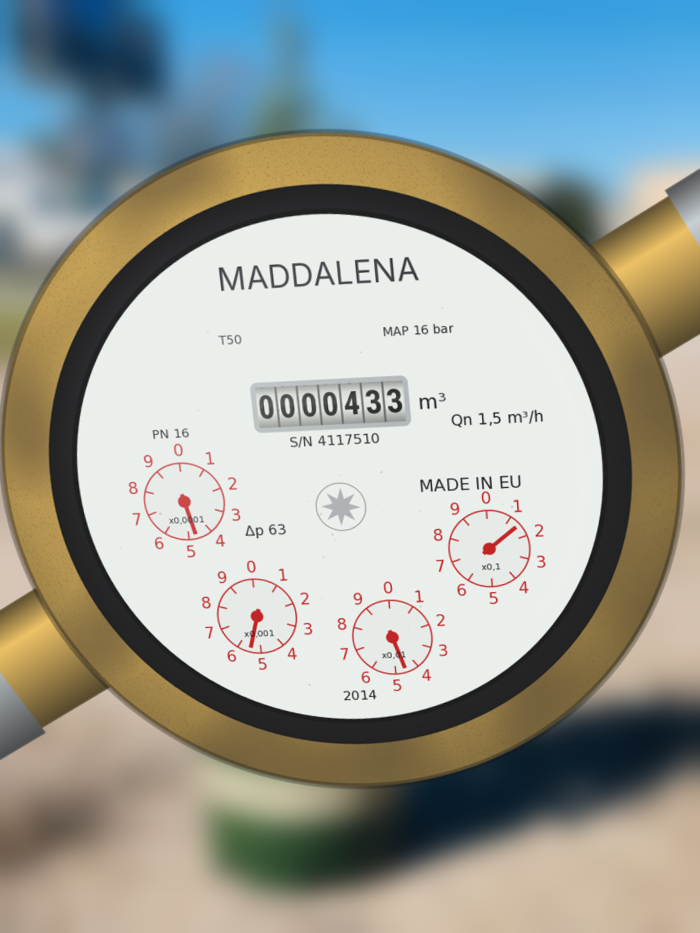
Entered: 433.1454 m³
